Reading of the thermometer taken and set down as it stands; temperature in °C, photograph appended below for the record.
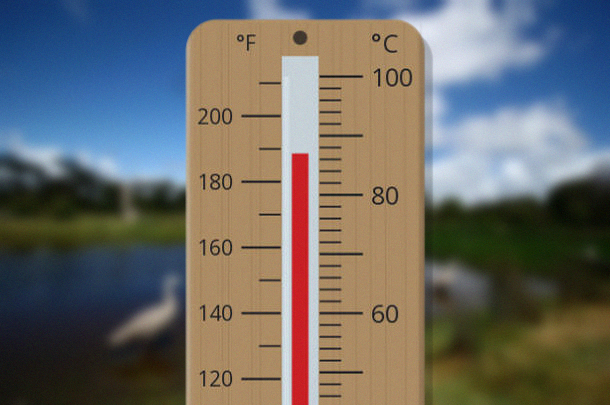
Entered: 87 °C
